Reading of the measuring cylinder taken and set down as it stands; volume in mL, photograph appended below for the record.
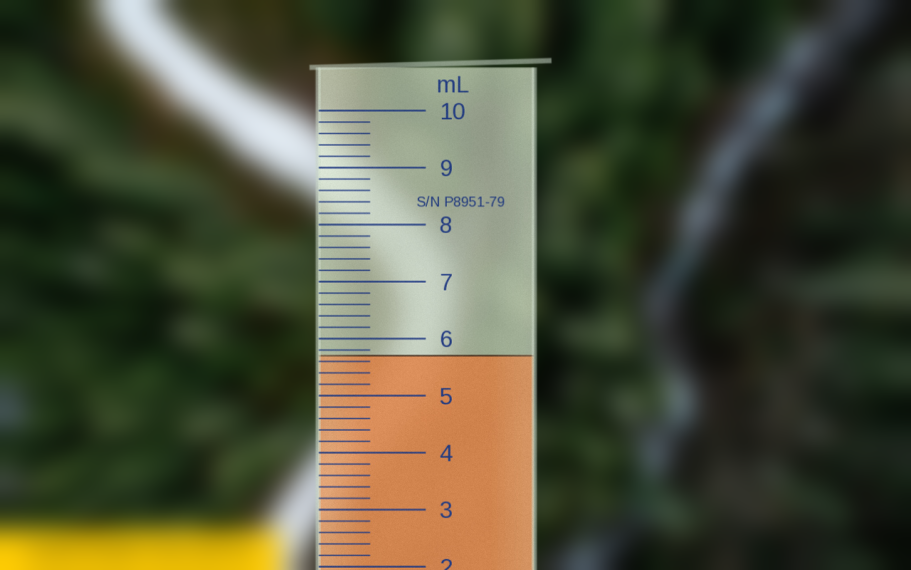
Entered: 5.7 mL
